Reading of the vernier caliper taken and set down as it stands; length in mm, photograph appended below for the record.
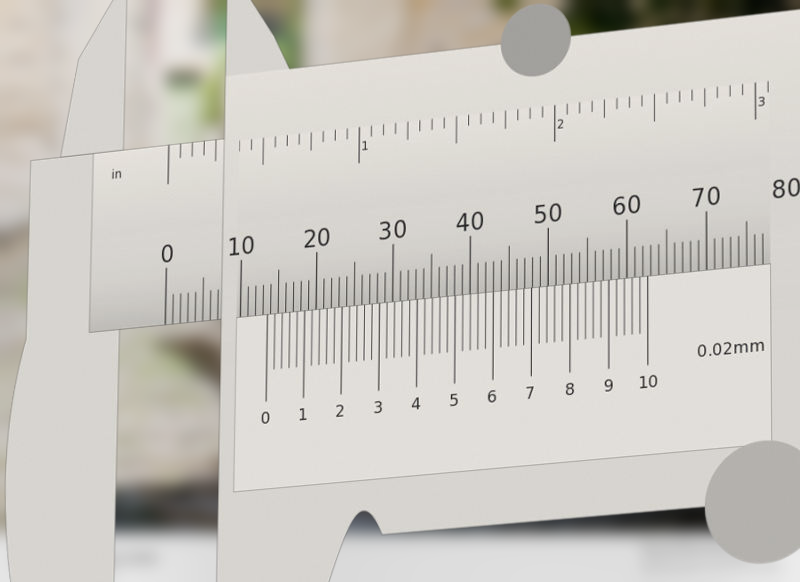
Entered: 13.6 mm
